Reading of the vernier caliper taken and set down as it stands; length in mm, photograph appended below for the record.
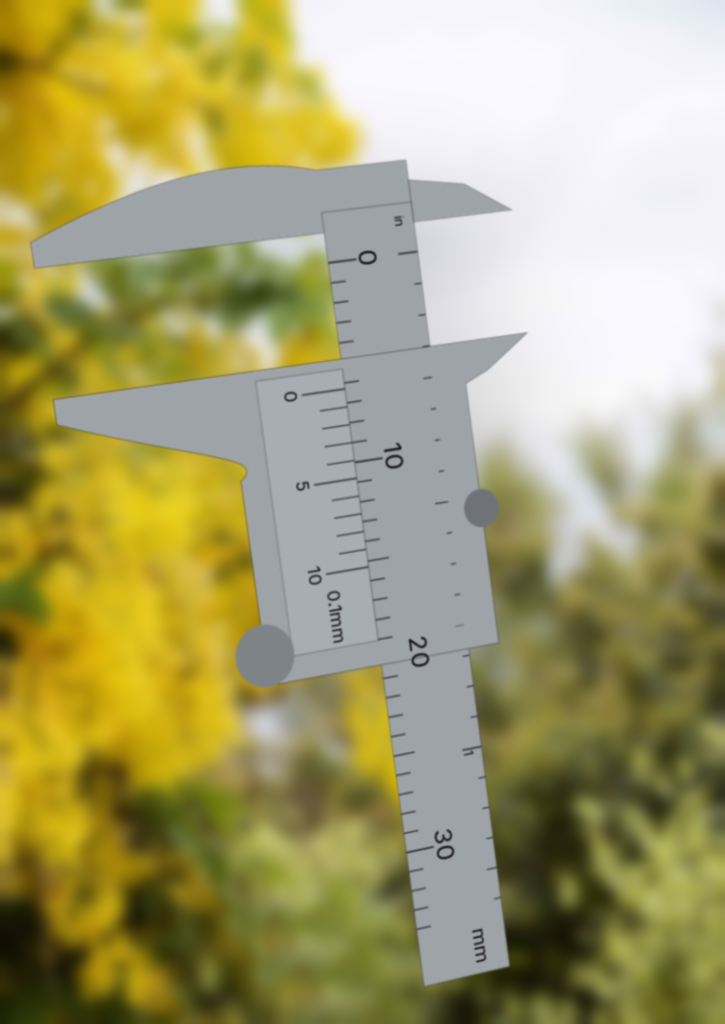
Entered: 6.3 mm
